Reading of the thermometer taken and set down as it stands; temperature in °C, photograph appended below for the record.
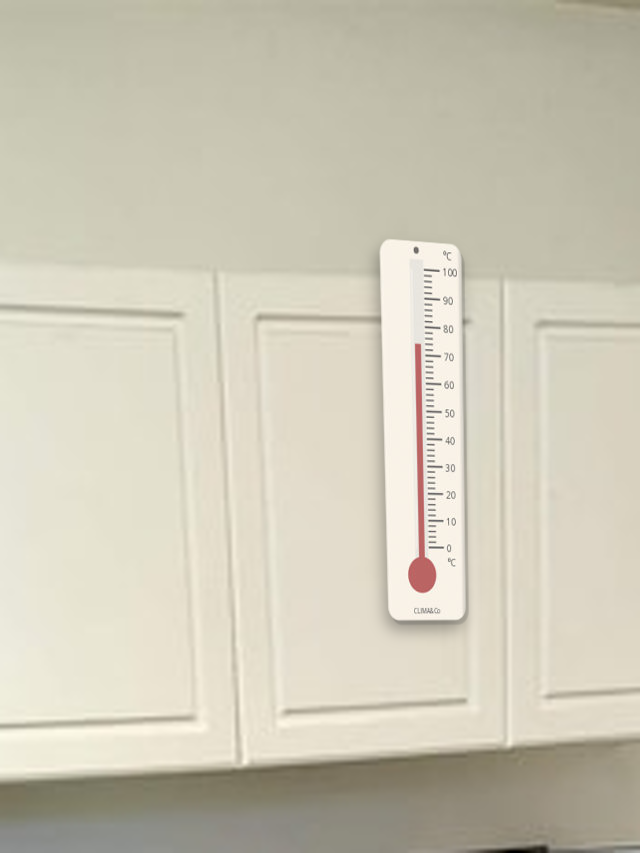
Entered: 74 °C
